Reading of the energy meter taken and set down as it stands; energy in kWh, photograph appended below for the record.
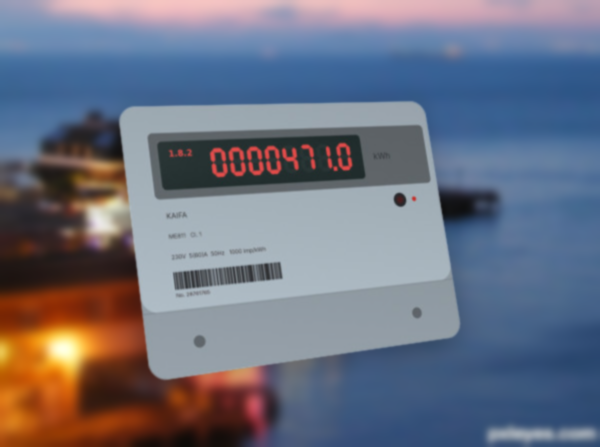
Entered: 471.0 kWh
